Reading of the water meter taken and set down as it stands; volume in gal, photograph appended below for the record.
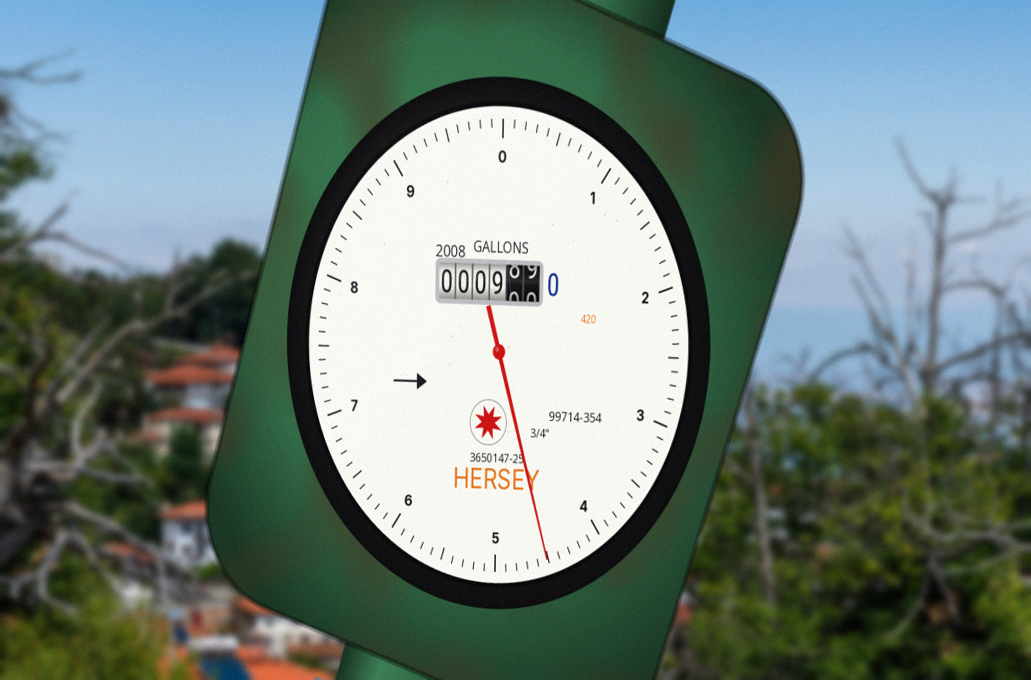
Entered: 9894.5 gal
